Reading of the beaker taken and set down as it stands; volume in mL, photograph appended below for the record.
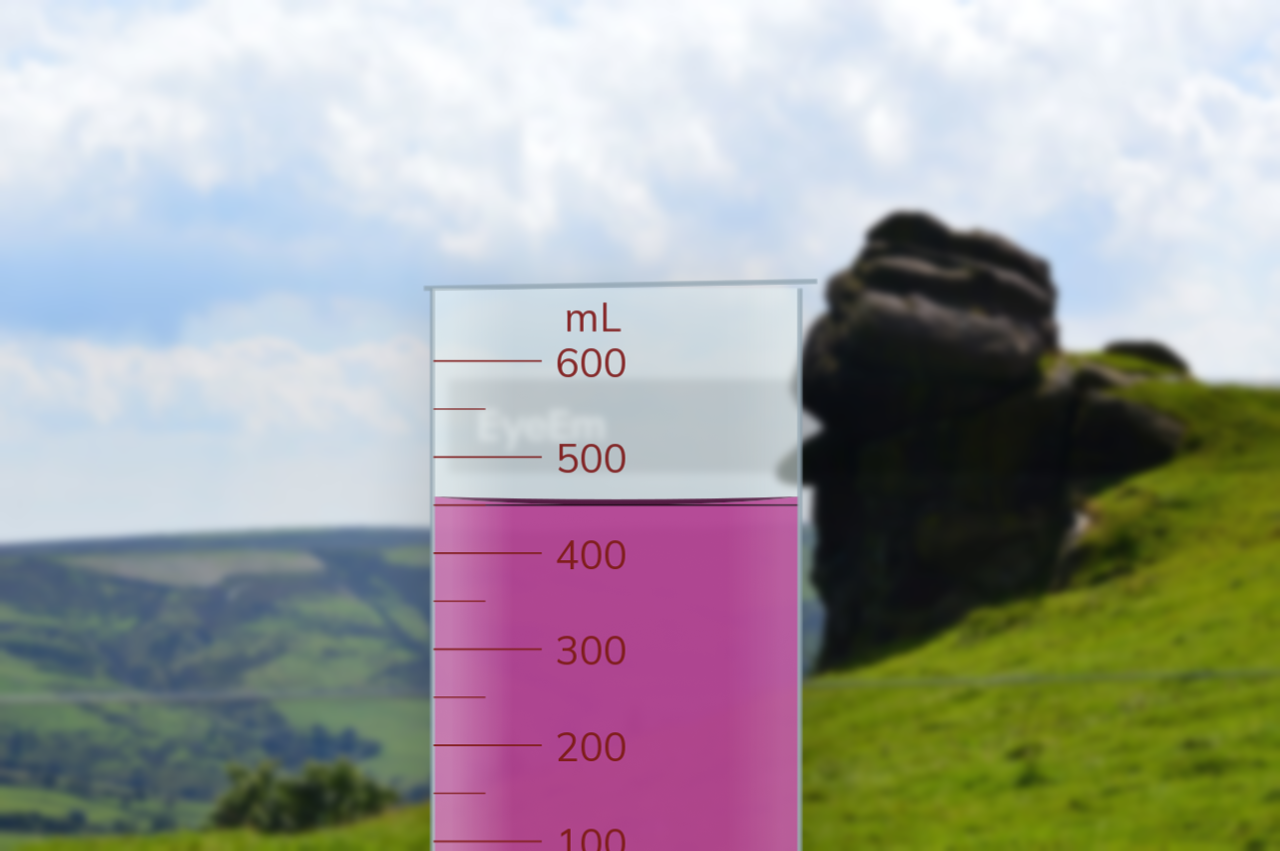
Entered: 450 mL
